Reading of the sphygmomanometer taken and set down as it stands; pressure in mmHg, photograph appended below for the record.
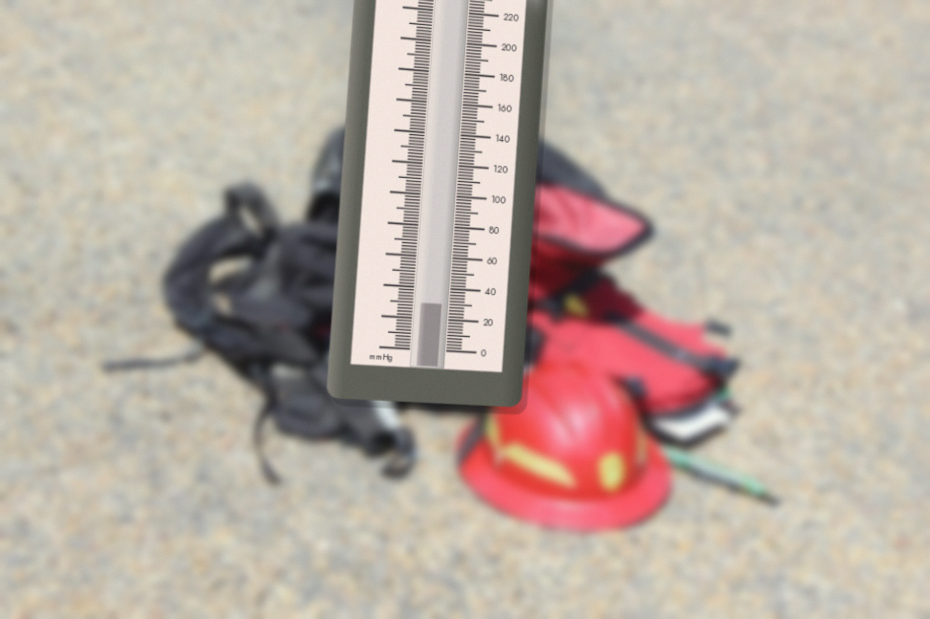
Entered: 30 mmHg
